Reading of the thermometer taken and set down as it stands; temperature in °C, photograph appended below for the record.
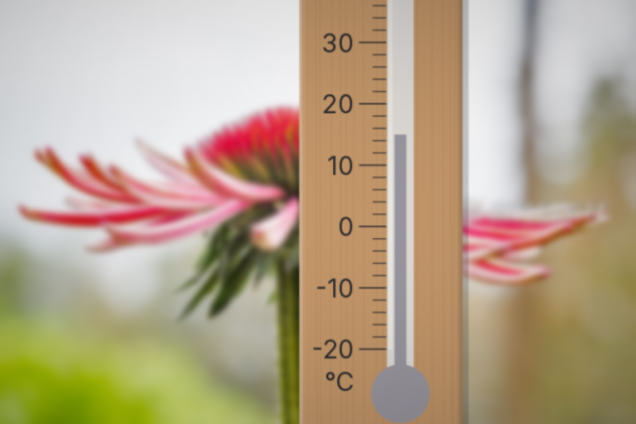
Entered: 15 °C
